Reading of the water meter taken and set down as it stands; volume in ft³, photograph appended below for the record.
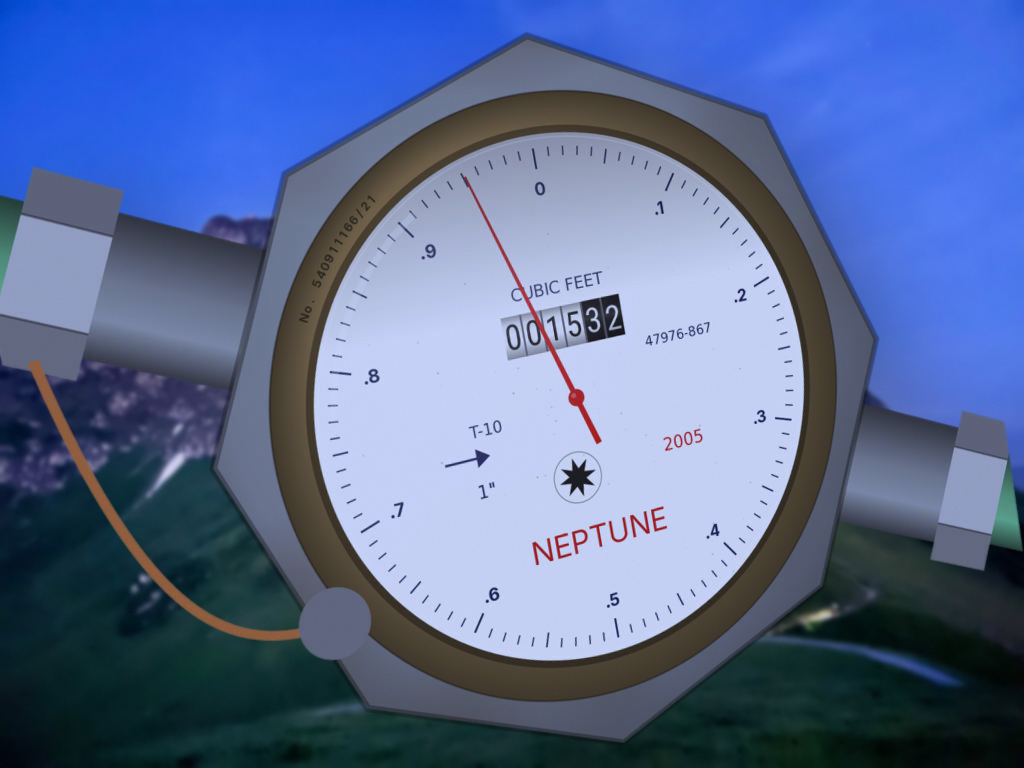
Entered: 1531.95 ft³
